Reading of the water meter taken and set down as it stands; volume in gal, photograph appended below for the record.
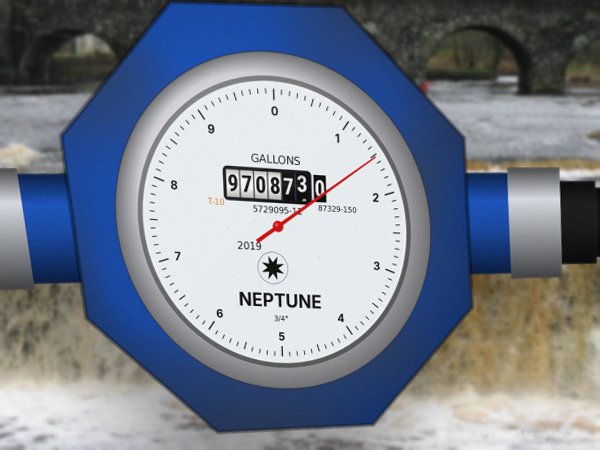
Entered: 9708731.5 gal
